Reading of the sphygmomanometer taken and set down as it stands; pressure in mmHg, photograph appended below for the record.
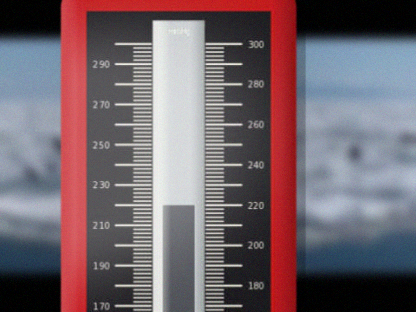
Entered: 220 mmHg
